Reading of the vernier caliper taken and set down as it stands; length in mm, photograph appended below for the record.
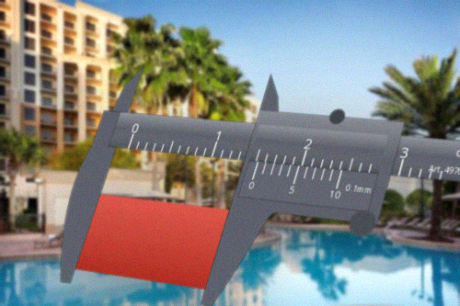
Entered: 15.2 mm
